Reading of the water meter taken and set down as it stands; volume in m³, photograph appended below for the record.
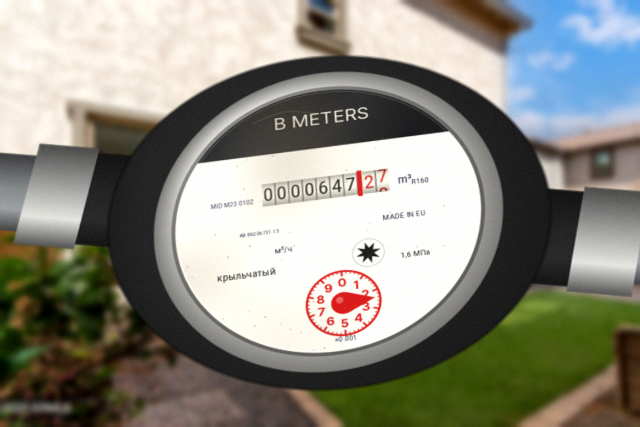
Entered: 647.272 m³
